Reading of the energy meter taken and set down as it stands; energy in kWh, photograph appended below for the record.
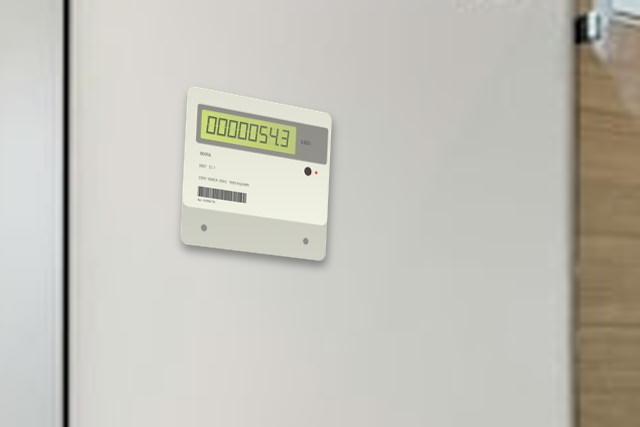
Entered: 54.3 kWh
